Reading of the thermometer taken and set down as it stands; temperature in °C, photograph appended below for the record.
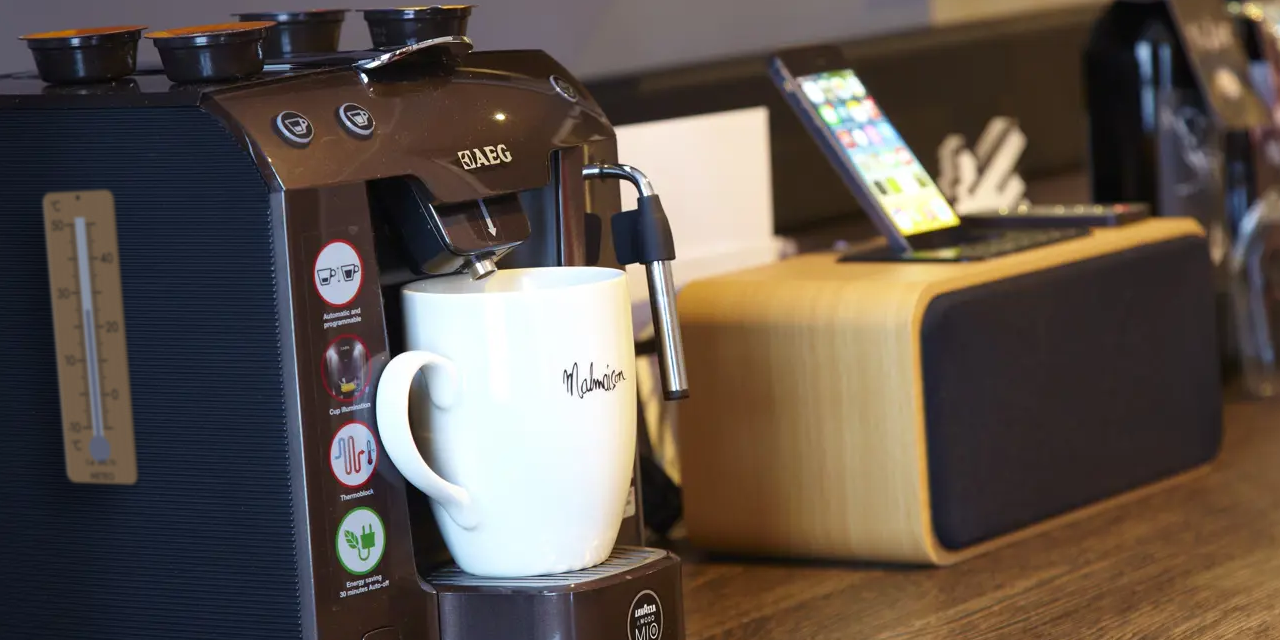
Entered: 25 °C
